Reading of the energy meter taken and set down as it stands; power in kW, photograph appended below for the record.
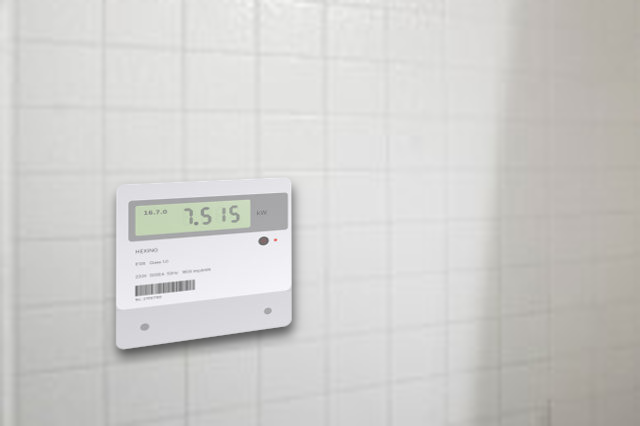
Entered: 7.515 kW
